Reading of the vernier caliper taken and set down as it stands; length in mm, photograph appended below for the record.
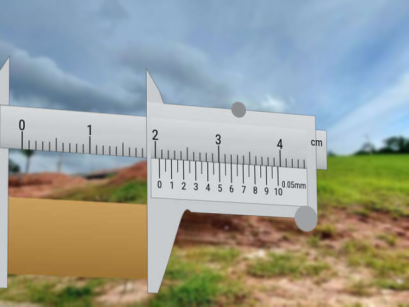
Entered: 20.6 mm
